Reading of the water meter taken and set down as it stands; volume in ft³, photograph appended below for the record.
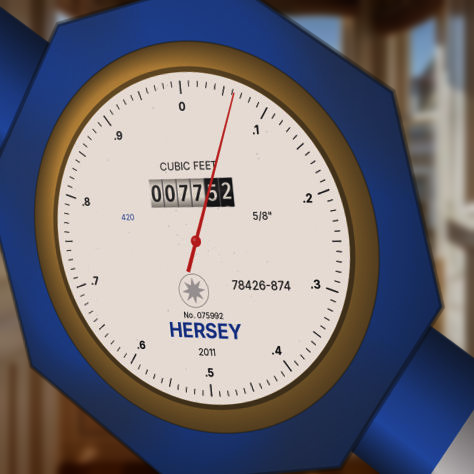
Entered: 7752.06 ft³
